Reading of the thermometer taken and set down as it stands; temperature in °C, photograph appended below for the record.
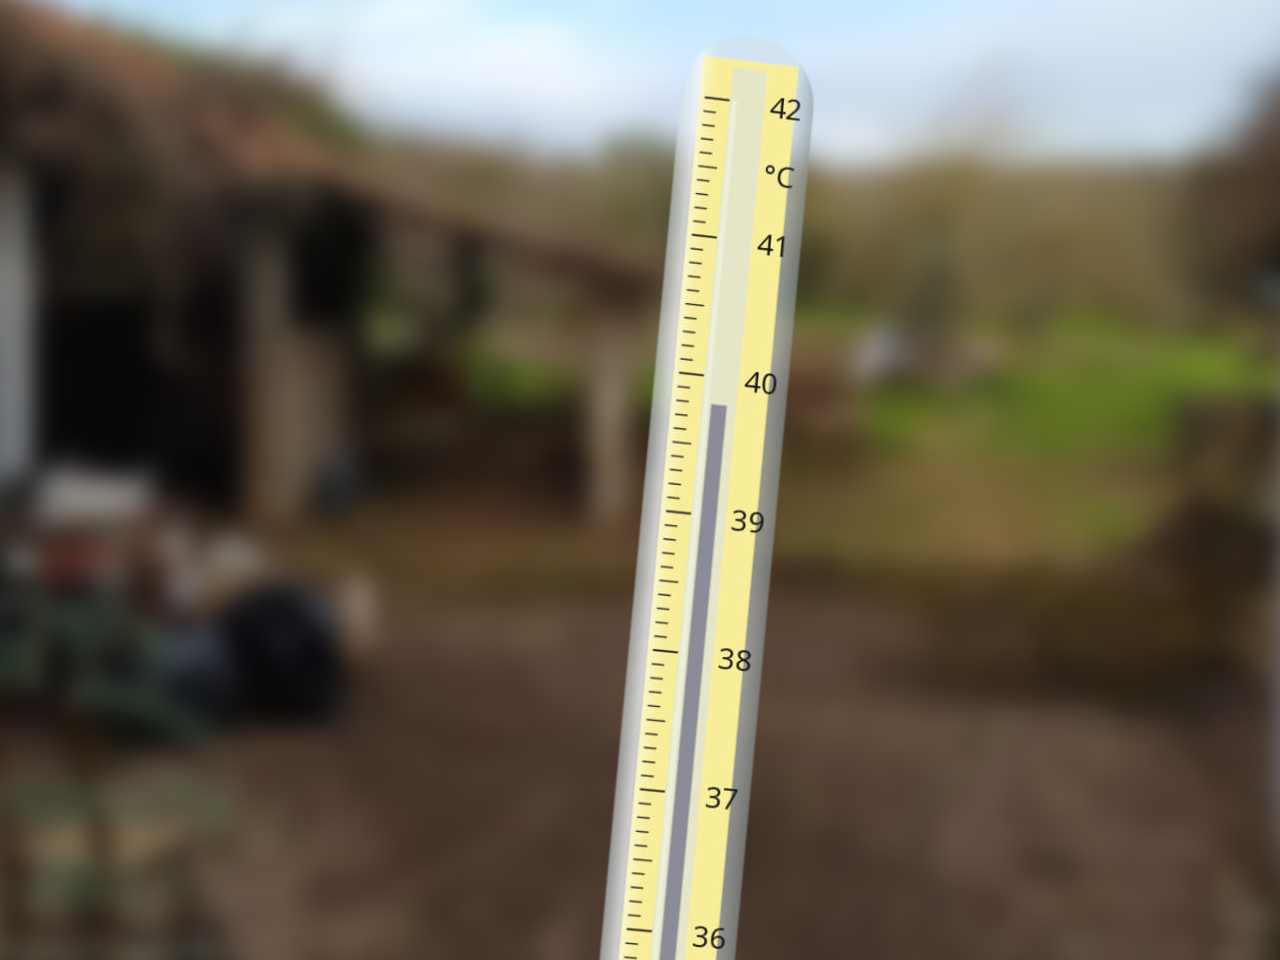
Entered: 39.8 °C
